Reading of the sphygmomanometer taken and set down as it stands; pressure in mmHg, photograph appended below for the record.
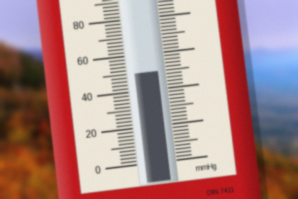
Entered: 50 mmHg
